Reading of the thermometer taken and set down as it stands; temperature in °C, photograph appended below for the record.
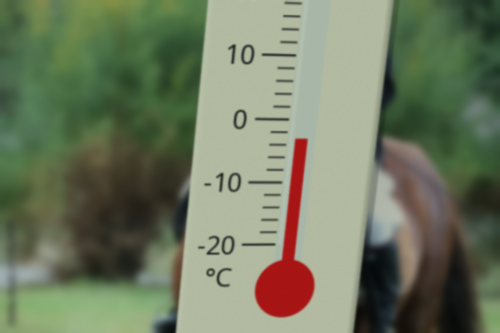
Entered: -3 °C
